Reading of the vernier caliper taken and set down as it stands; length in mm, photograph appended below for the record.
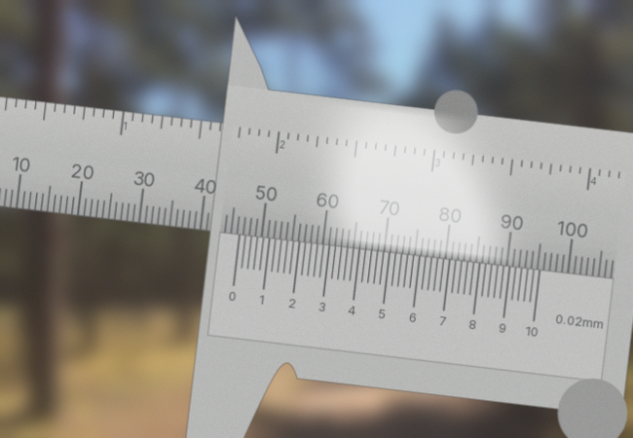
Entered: 46.4 mm
